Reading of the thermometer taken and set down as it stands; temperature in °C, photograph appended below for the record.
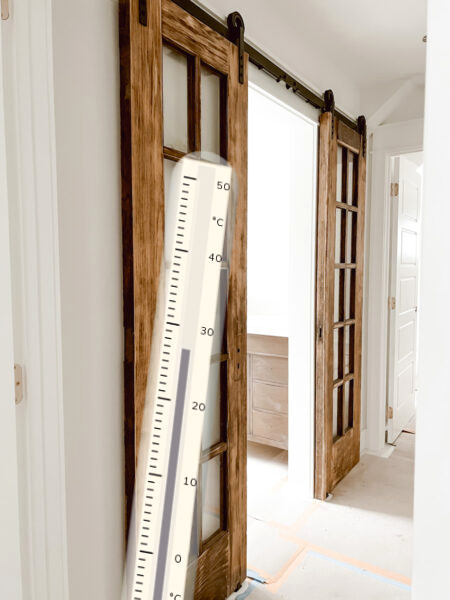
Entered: 27 °C
